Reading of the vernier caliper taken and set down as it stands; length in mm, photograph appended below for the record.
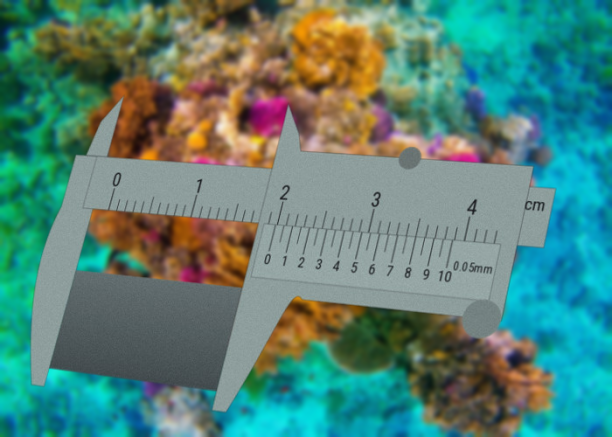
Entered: 19.8 mm
